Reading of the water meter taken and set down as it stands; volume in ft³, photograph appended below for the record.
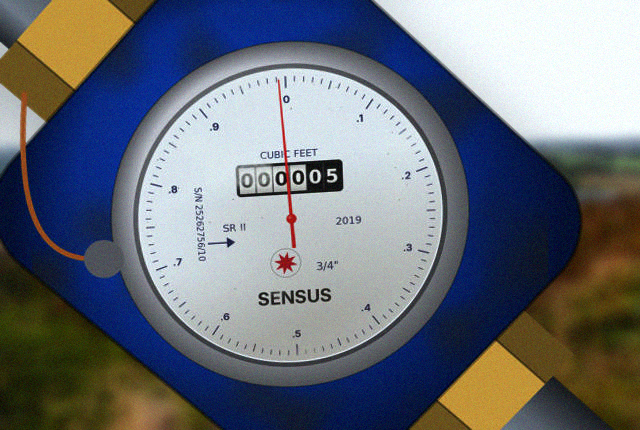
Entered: 4.99 ft³
